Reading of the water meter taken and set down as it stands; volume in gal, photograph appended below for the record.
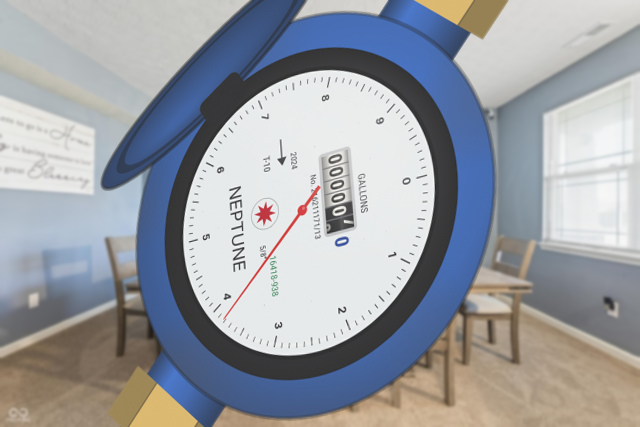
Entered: 73.8 gal
